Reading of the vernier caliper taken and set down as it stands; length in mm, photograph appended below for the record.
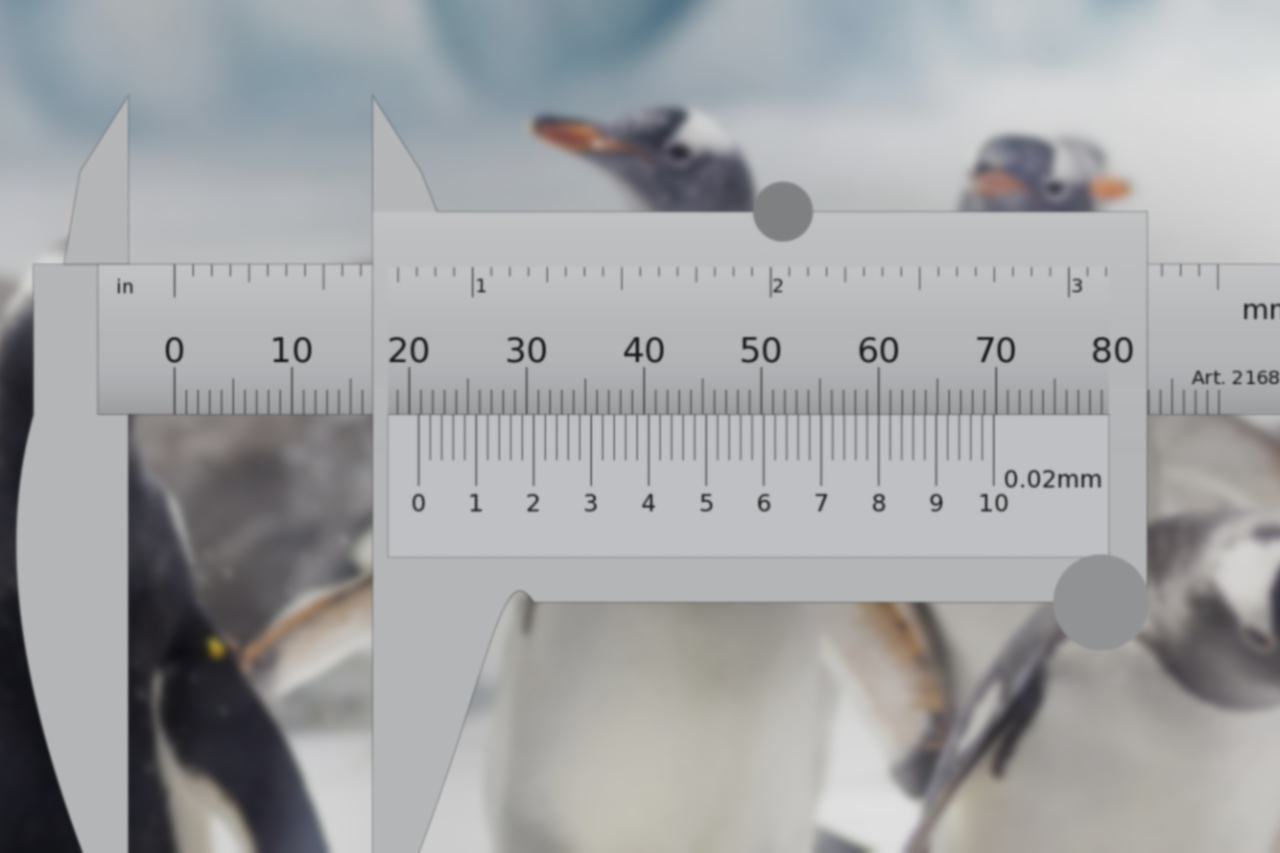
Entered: 20.8 mm
